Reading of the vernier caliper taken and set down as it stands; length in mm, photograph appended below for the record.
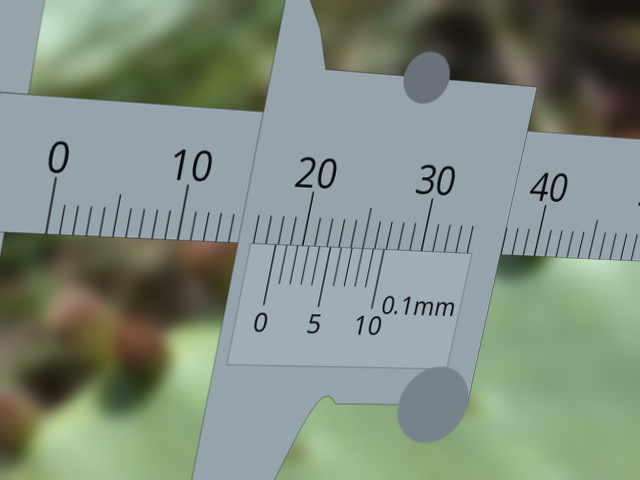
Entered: 17.8 mm
